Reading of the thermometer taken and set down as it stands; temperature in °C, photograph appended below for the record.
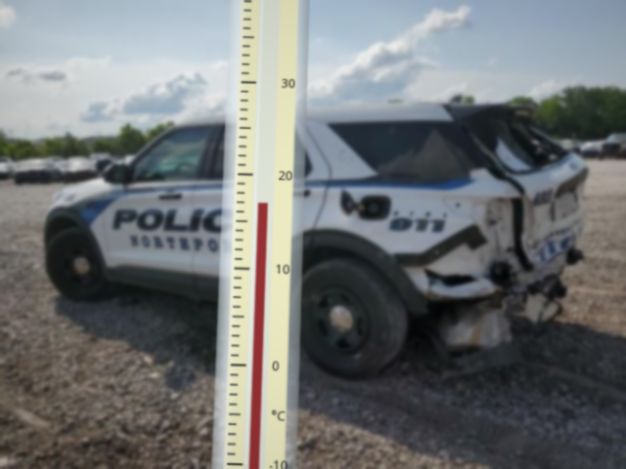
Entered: 17 °C
